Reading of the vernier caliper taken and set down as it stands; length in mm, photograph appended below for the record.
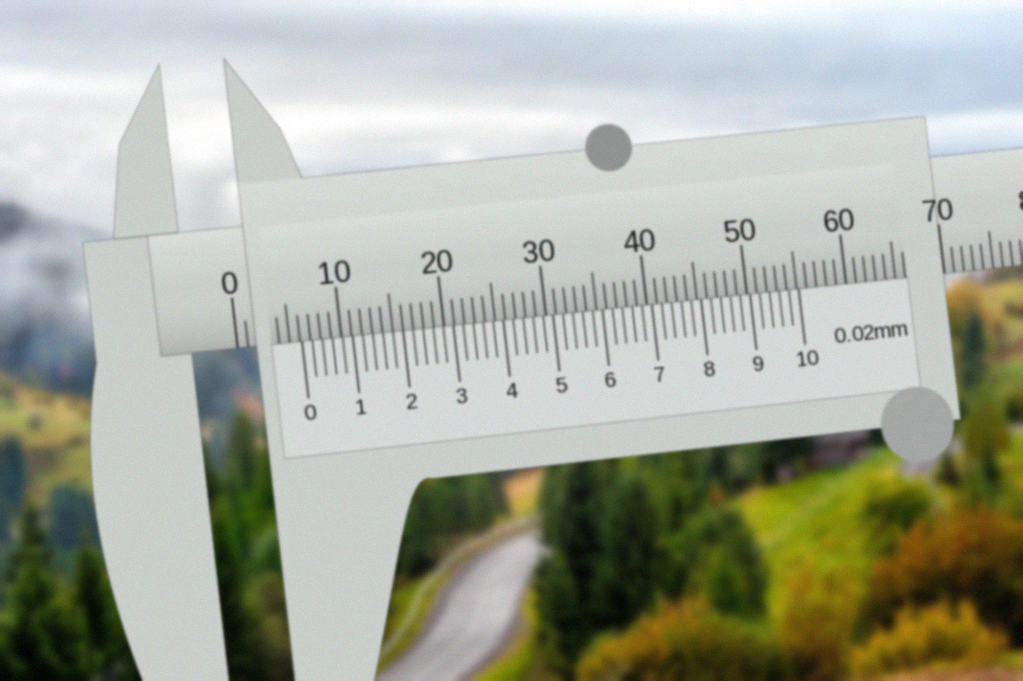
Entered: 6.2 mm
